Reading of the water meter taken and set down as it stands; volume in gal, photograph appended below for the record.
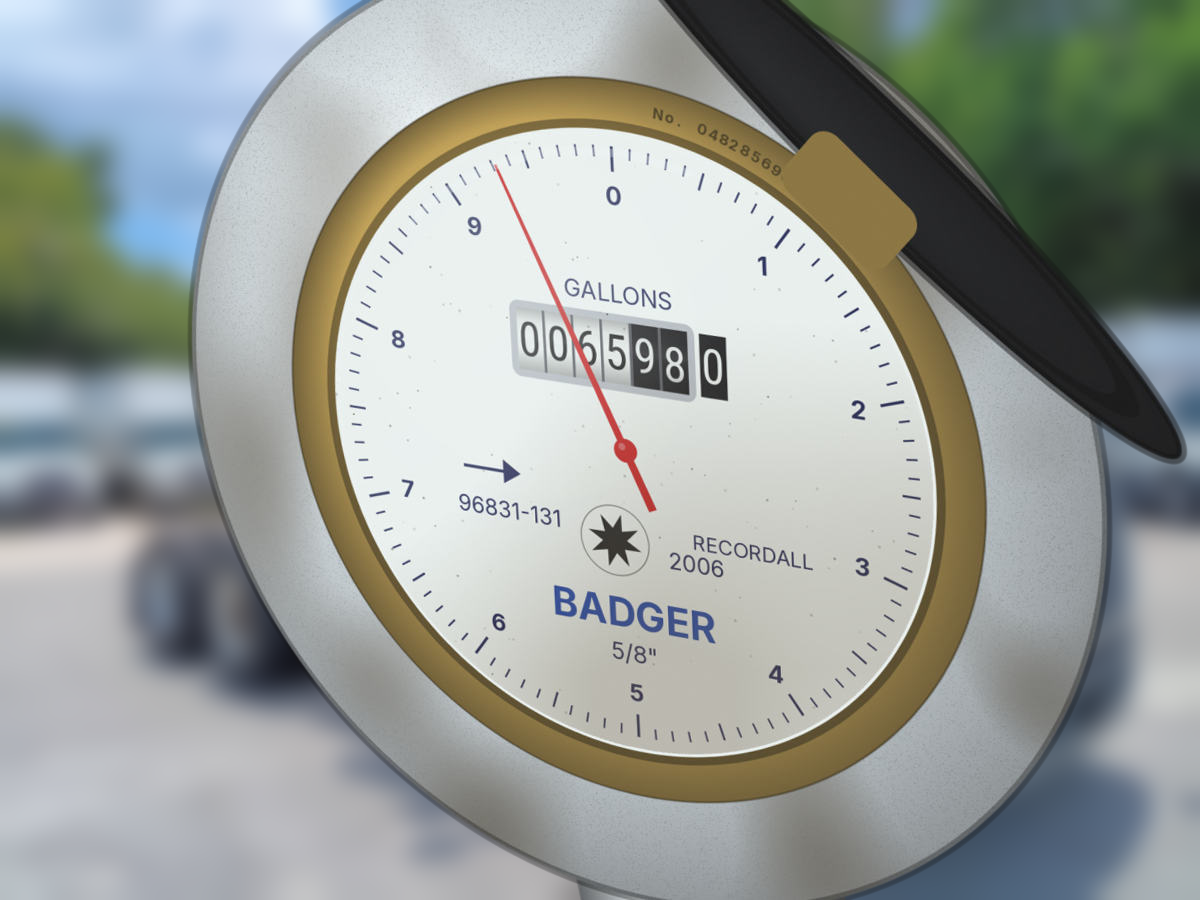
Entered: 65979.3 gal
